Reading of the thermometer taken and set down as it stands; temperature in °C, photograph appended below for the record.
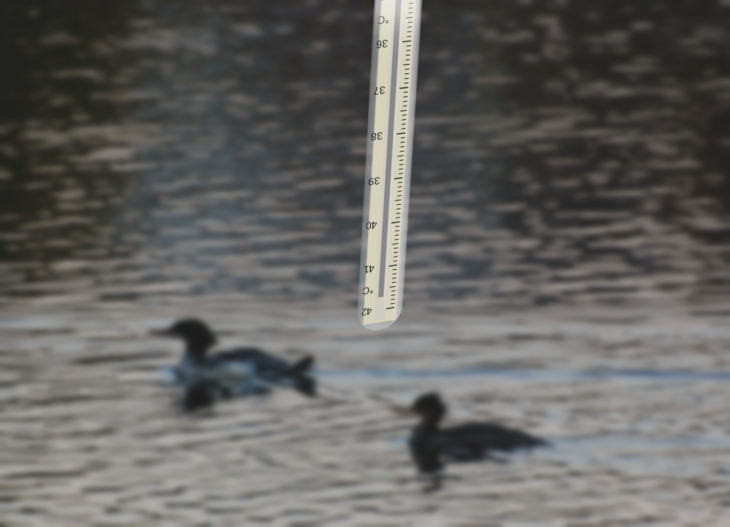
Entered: 41.7 °C
